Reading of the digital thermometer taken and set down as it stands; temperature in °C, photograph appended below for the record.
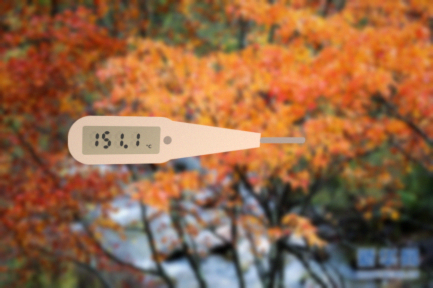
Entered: 151.1 °C
